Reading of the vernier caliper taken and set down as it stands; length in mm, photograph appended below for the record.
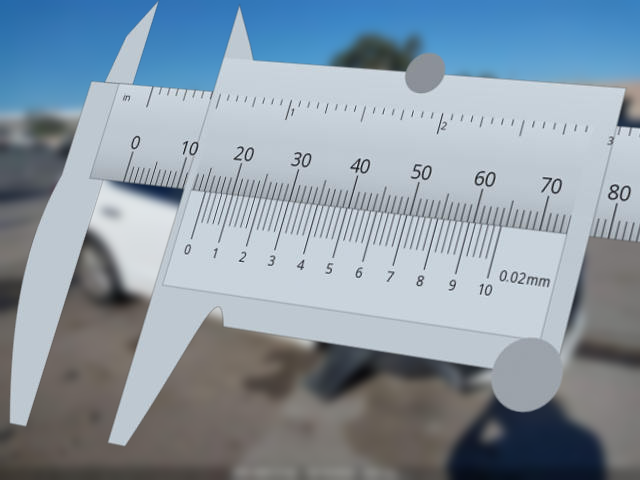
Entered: 15.2 mm
